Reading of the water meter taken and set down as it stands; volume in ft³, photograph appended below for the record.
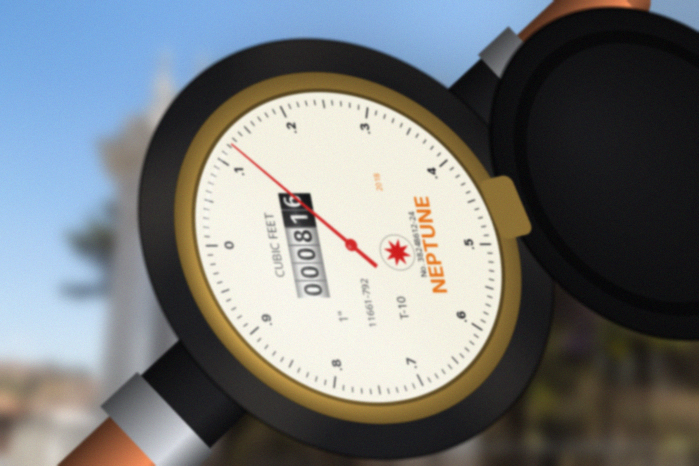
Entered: 816.12 ft³
